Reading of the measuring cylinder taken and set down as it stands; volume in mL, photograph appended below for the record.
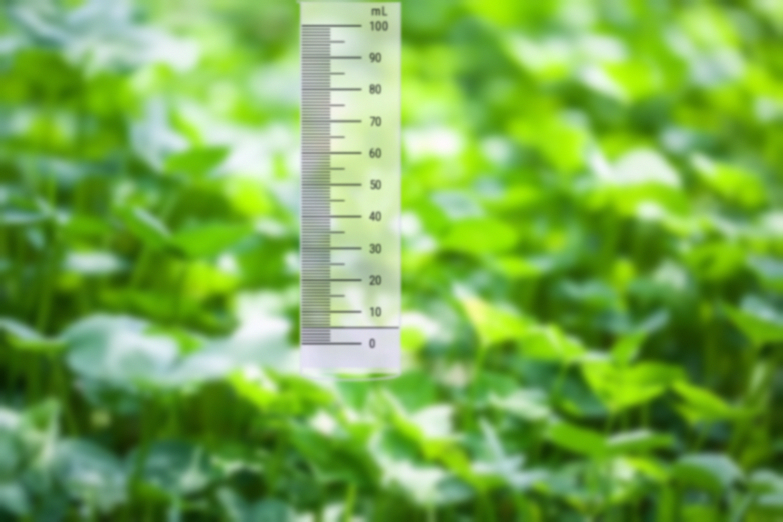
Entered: 5 mL
